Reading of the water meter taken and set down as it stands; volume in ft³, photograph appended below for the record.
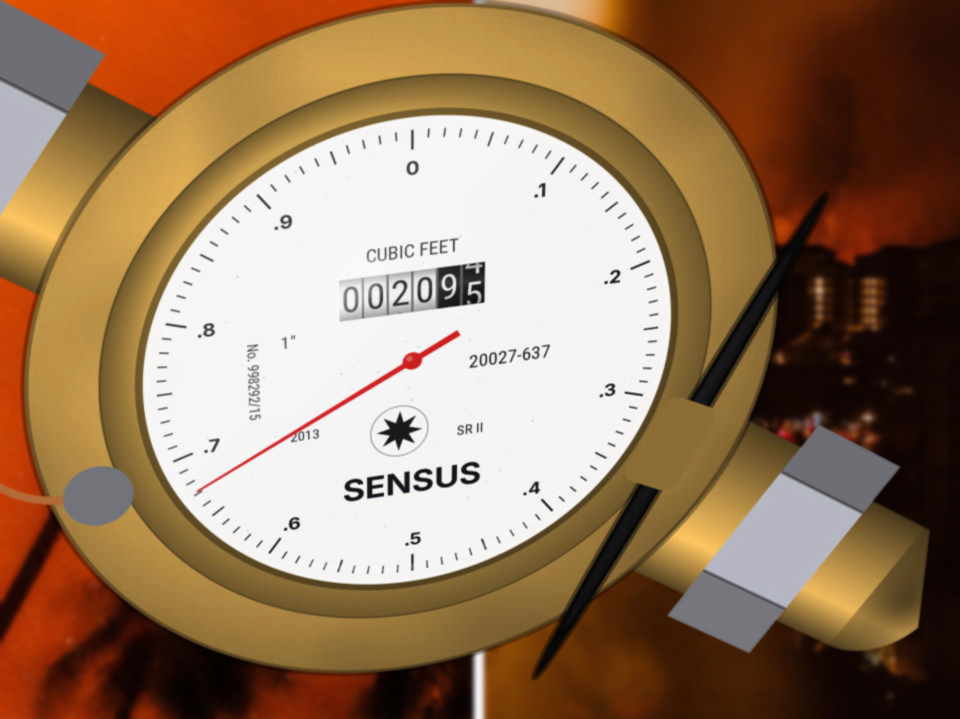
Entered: 2094.67 ft³
